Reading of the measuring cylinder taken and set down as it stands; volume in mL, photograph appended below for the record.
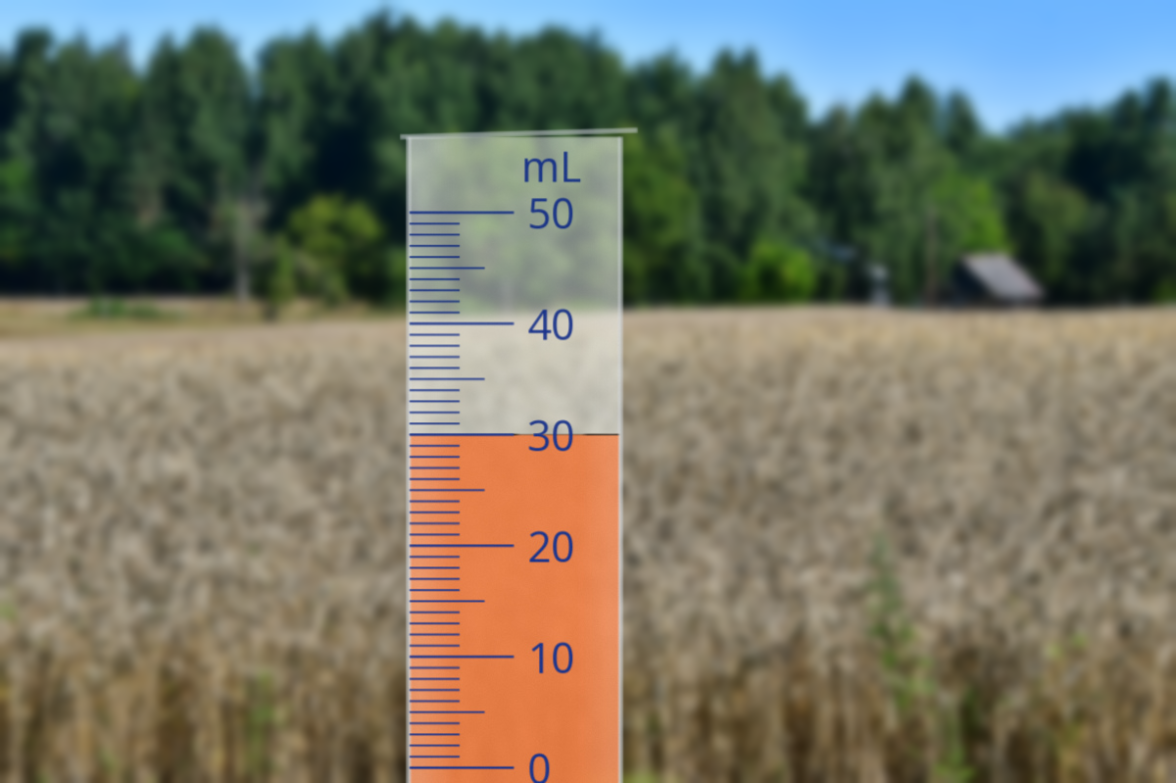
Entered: 30 mL
